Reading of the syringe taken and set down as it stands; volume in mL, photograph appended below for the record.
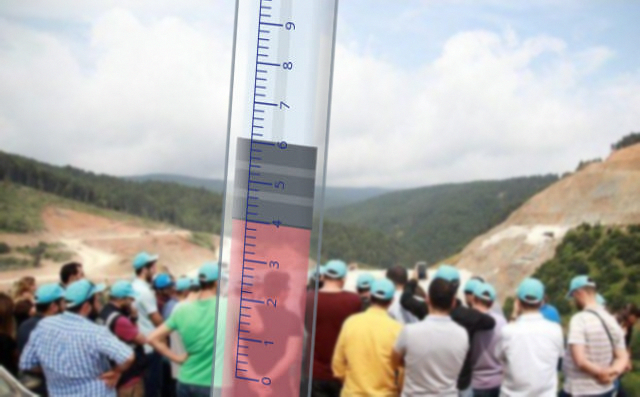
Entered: 4 mL
